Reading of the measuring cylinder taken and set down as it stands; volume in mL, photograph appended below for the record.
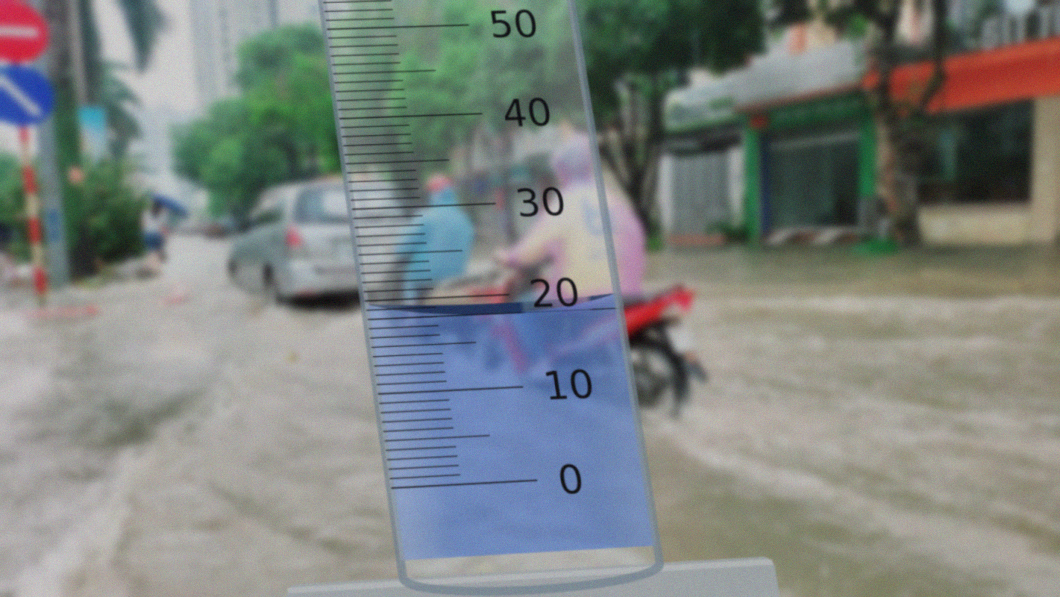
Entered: 18 mL
